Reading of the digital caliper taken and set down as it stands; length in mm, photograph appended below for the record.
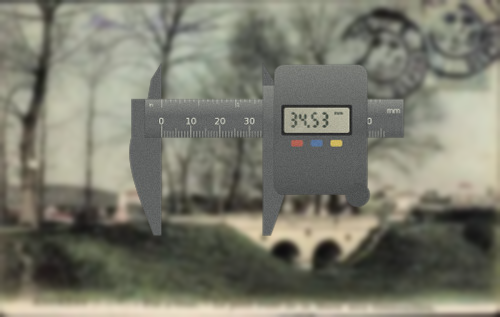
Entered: 34.53 mm
